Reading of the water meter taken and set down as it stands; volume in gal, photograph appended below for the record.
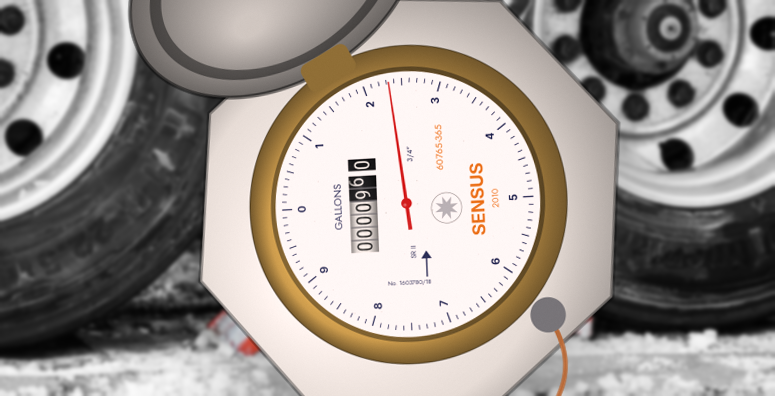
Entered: 962.3 gal
